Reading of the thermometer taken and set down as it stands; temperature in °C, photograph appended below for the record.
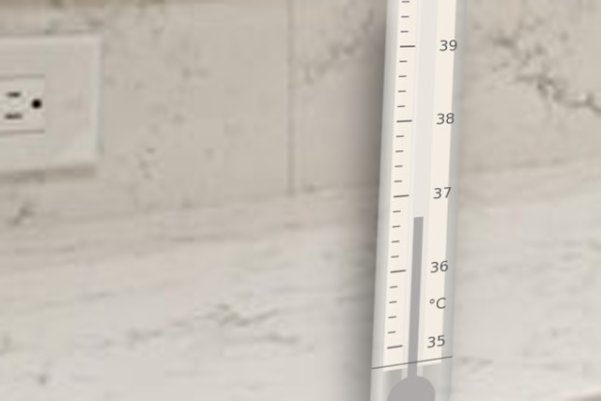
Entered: 36.7 °C
